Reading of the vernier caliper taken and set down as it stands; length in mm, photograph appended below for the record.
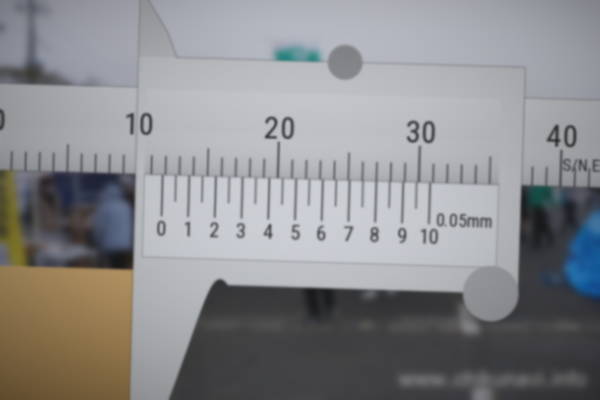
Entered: 11.8 mm
